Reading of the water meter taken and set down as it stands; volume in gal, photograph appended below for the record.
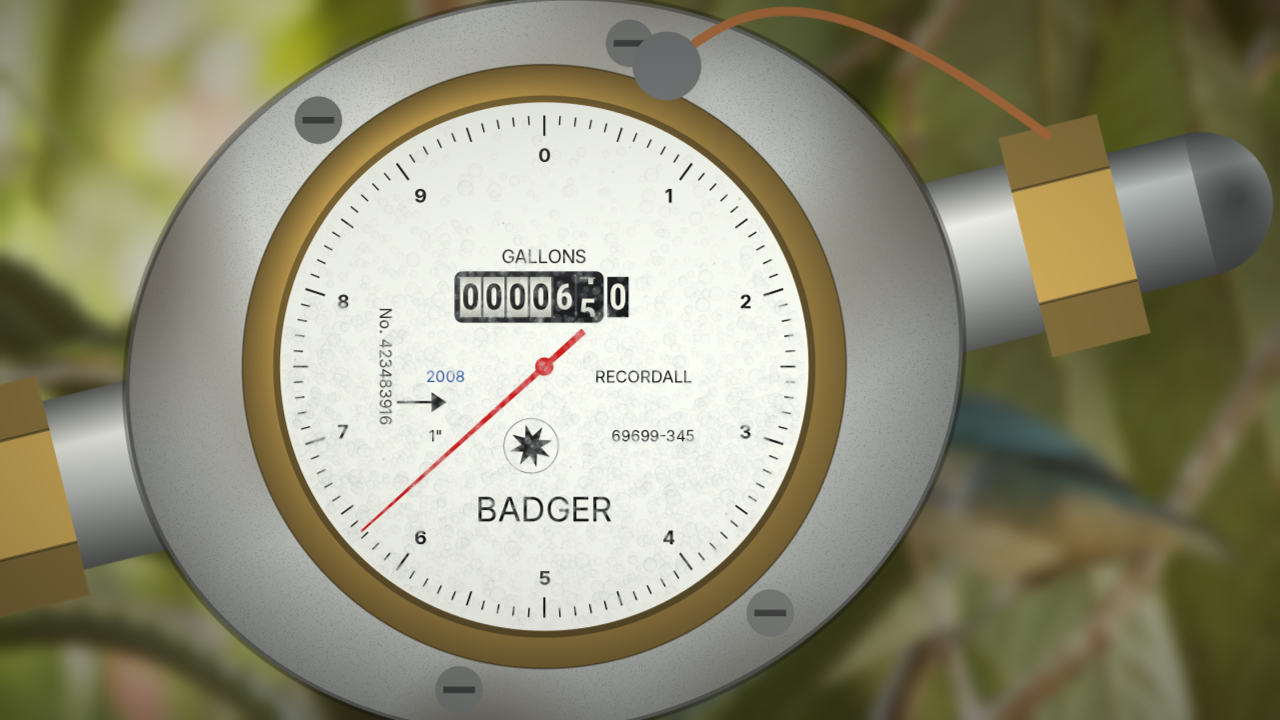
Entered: 646.3 gal
